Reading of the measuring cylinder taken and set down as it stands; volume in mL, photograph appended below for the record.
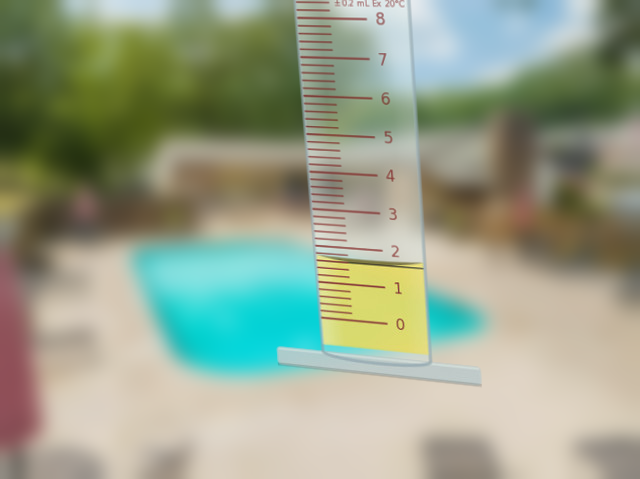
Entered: 1.6 mL
